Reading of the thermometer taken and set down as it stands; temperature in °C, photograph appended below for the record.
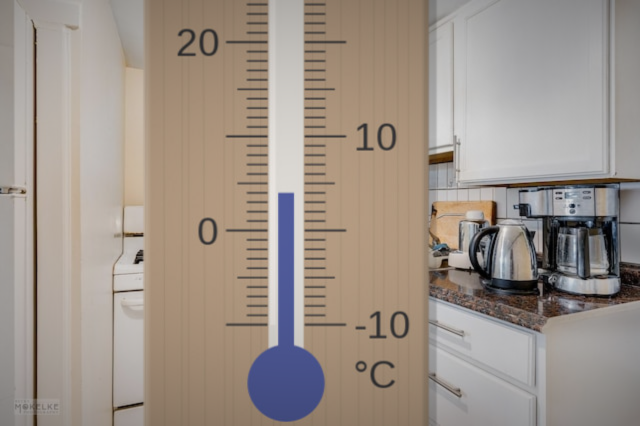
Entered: 4 °C
